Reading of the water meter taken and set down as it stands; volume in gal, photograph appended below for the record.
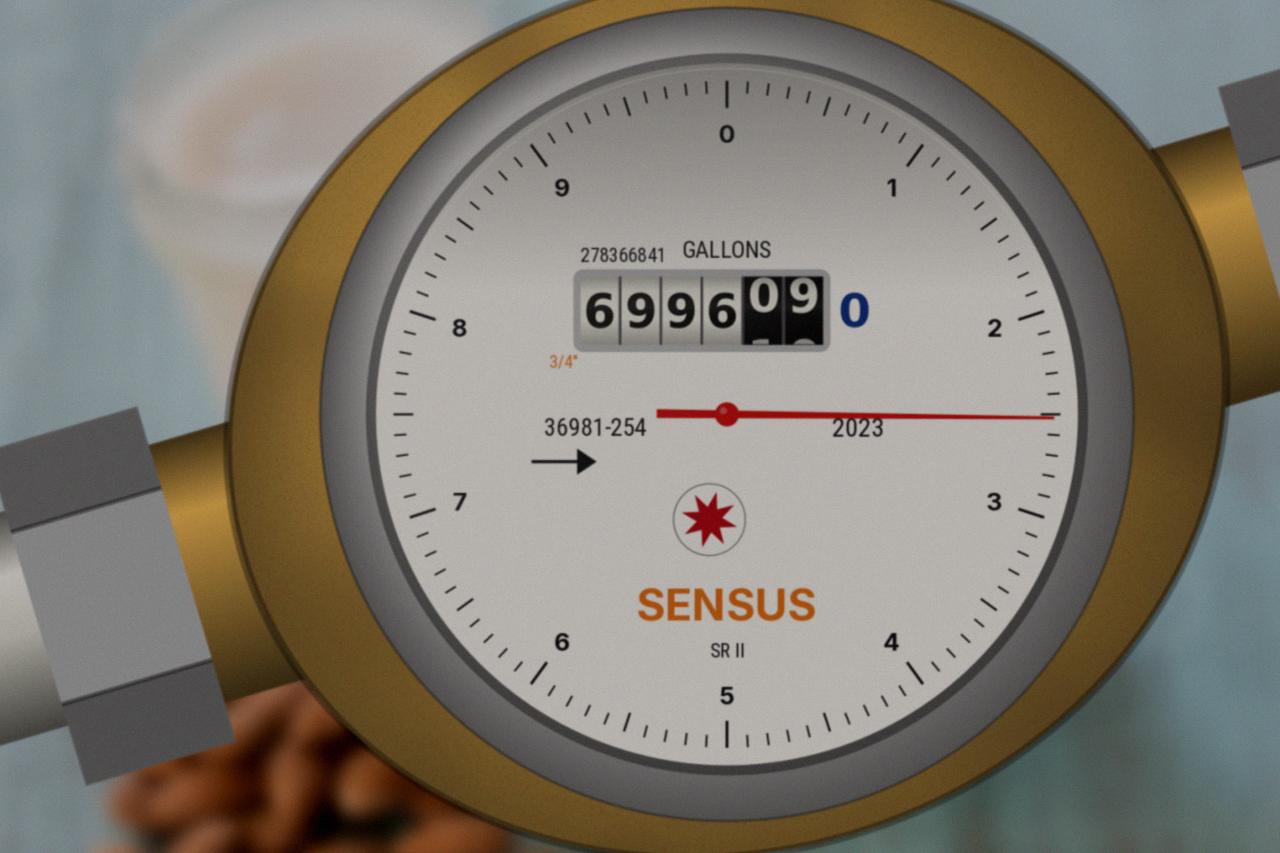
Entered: 6996092.5 gal
